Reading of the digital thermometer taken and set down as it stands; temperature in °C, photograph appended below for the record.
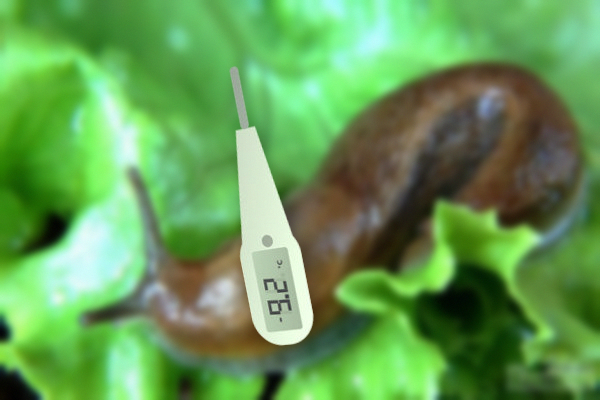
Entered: -9.2 °C
